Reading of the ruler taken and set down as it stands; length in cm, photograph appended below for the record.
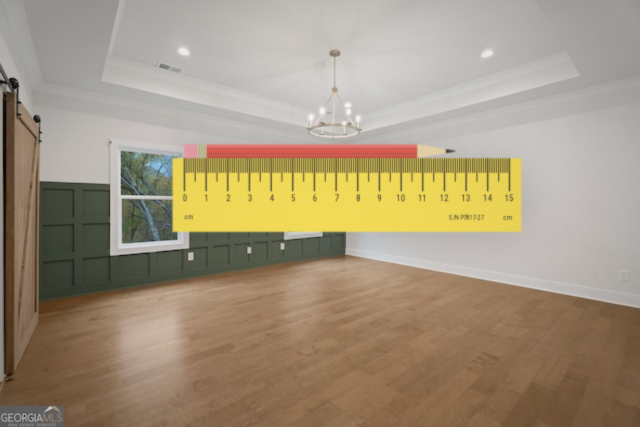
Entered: 12.5 cm
